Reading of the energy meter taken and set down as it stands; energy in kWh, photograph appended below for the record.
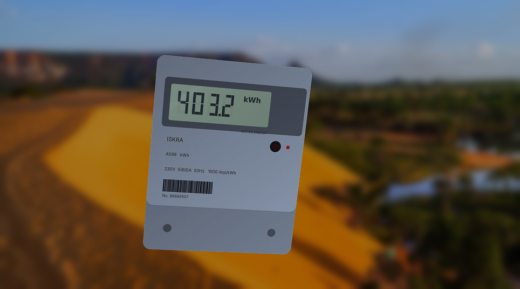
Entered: 403.2 kWh
